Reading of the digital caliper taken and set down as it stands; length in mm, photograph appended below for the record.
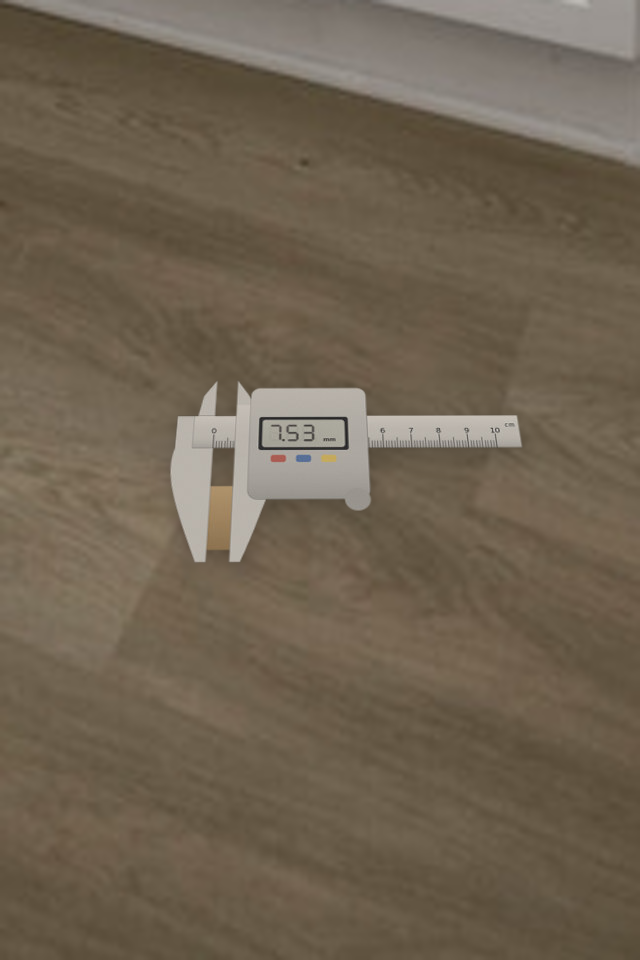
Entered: 7.53 mm
